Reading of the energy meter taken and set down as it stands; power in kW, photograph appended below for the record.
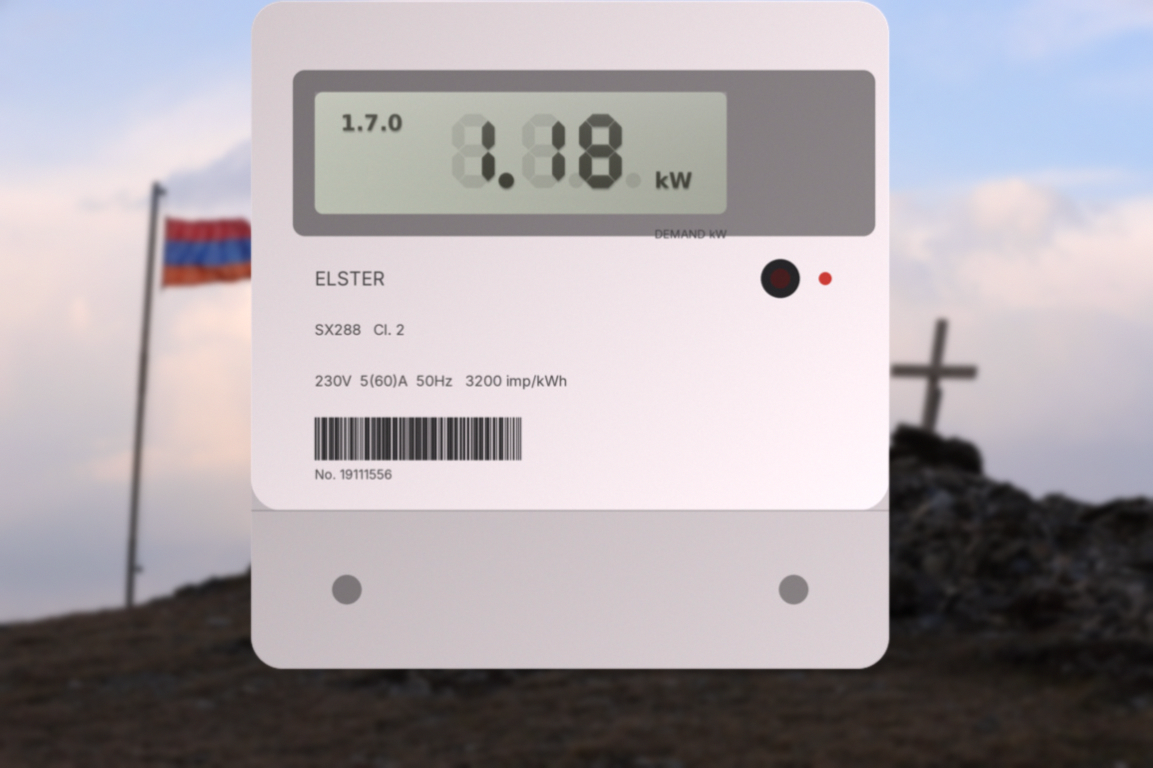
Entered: 1.18 kW
